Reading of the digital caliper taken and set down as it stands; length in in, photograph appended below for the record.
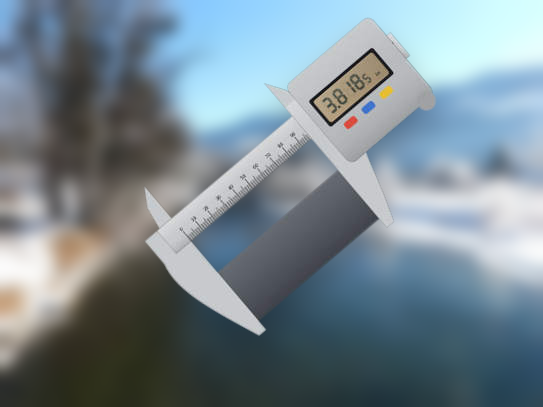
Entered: 3.8185 in
